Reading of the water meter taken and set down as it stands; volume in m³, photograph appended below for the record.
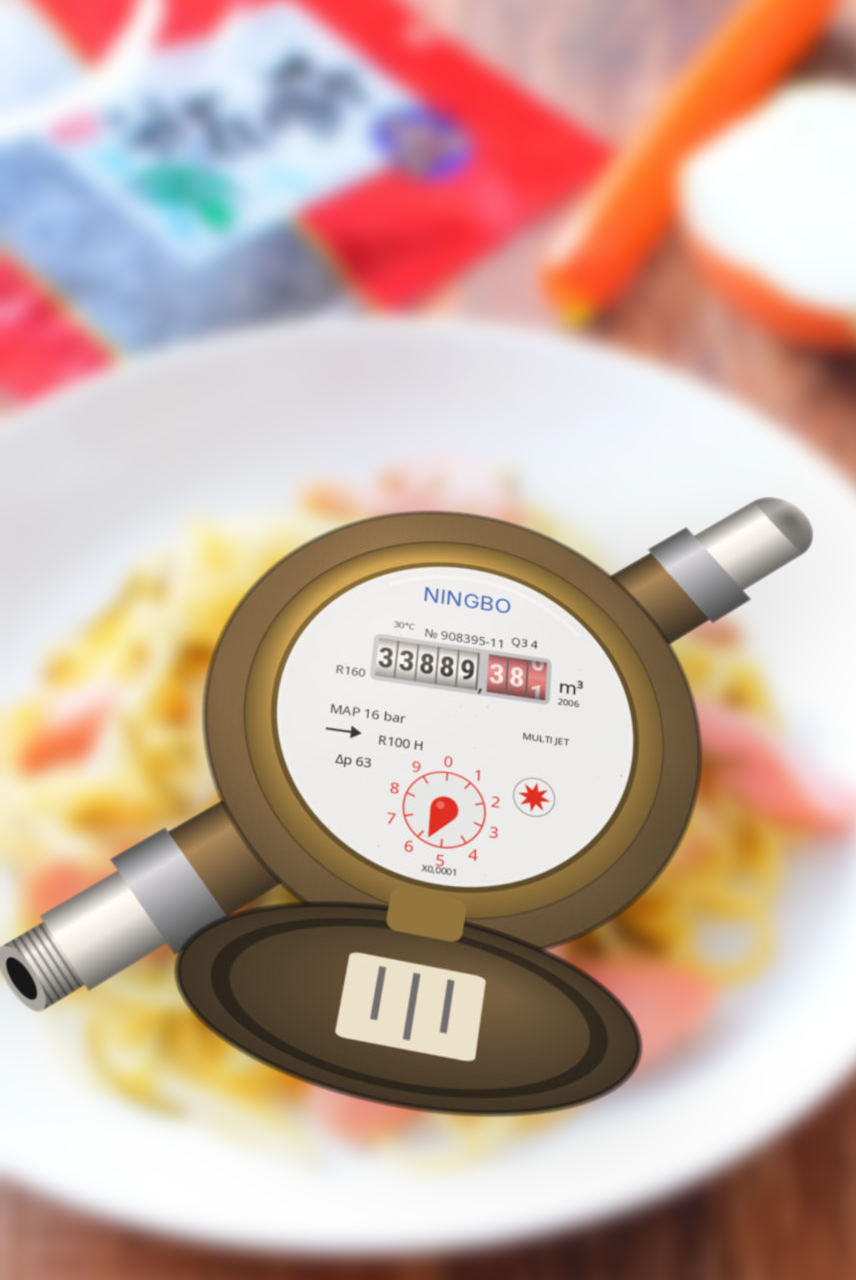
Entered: 33889.3805 m³
